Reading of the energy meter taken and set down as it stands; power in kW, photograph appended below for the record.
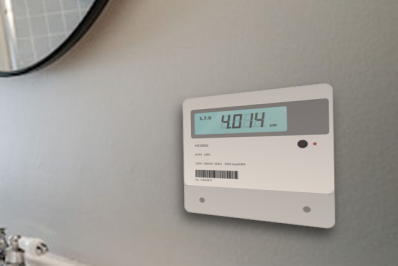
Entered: 4.014 kW
